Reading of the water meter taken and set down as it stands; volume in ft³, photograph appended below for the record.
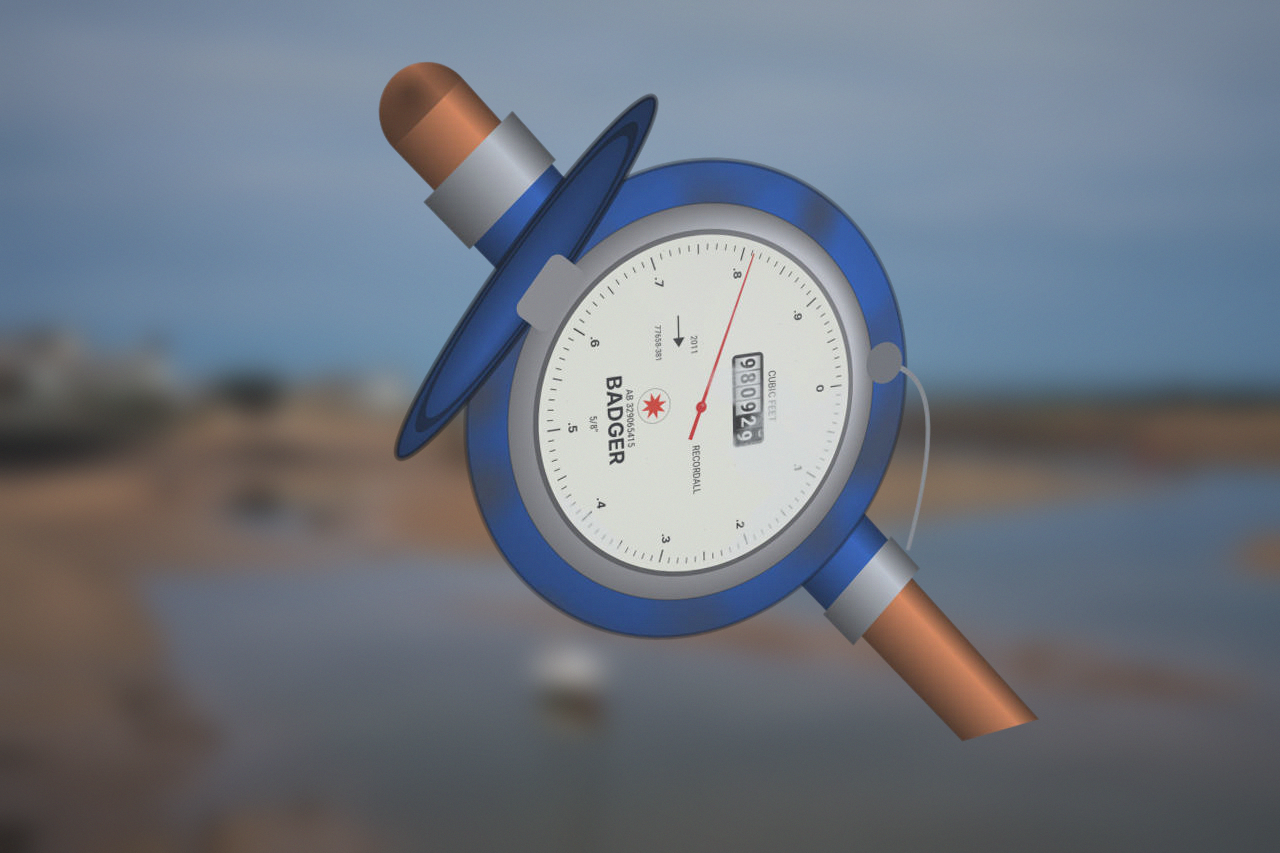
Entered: 980928.81 ft³
